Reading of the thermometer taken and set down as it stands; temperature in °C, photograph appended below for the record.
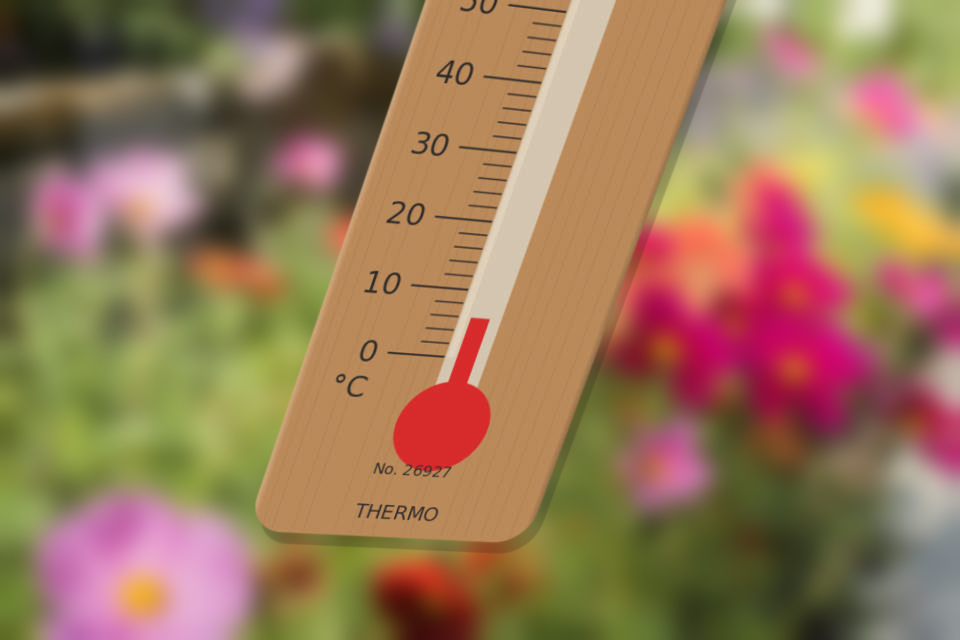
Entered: 6 °C
